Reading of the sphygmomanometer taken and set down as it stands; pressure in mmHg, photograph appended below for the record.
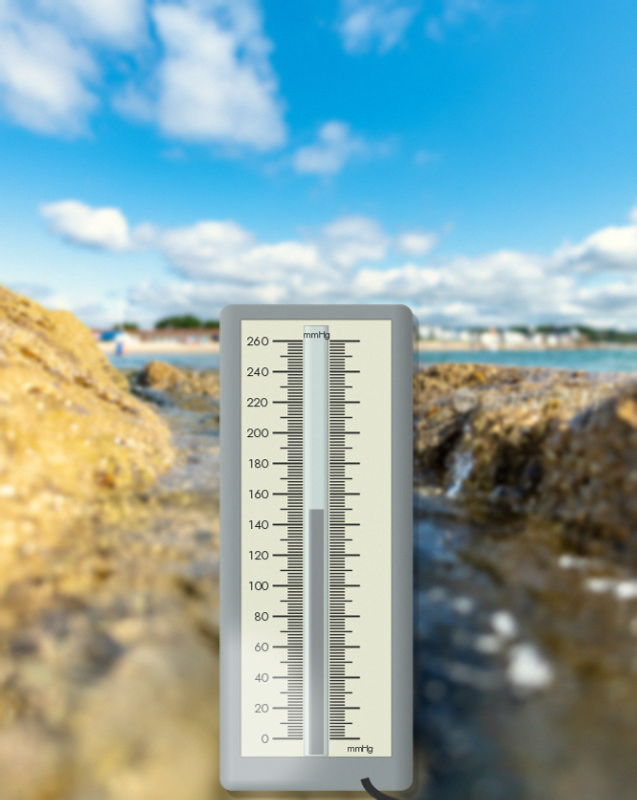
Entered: 150 mmHg
